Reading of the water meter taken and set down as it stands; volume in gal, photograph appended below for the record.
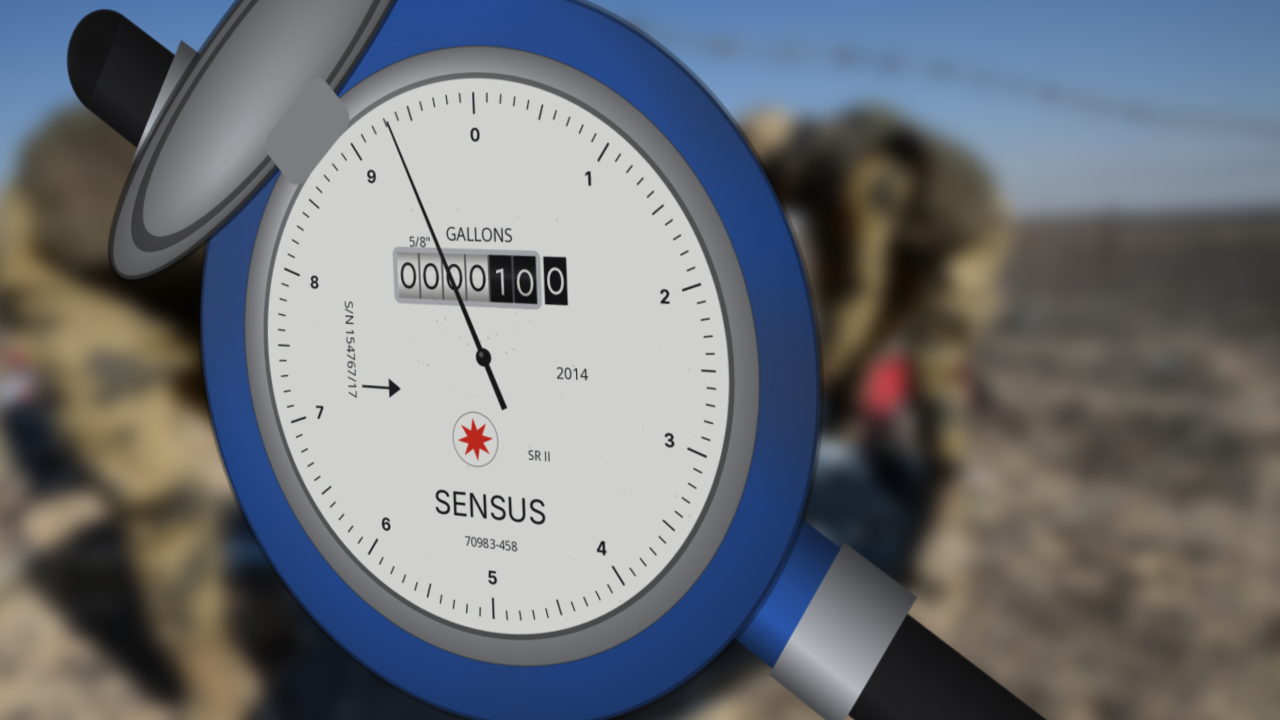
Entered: 99.3 gal
